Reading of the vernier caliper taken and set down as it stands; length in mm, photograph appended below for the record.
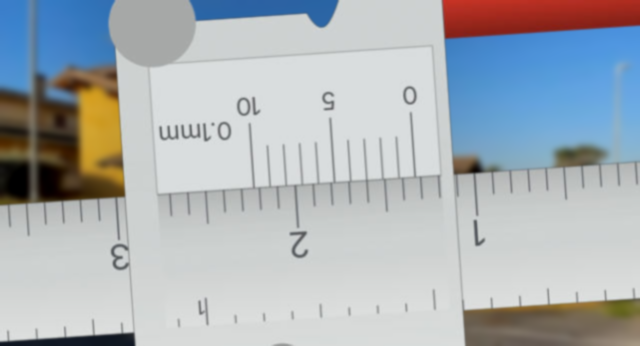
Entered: 13.3 mm
